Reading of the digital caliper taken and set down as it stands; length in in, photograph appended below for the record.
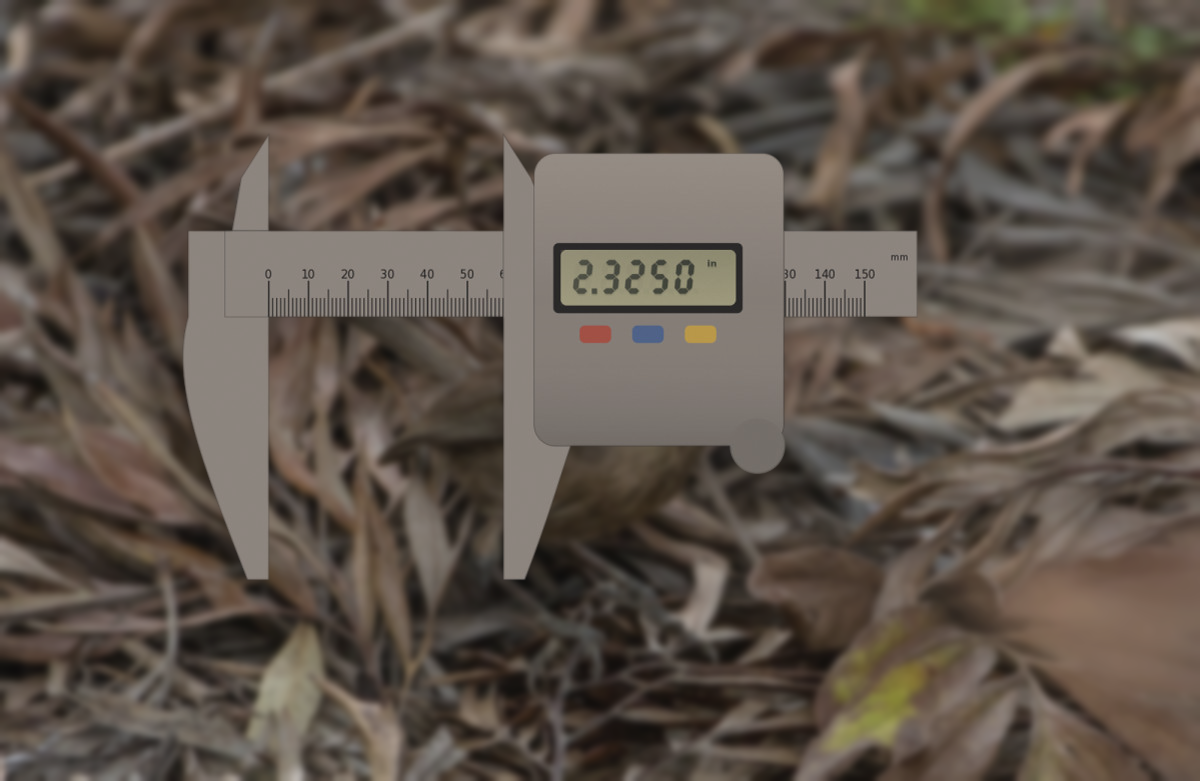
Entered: 2.3250 in
